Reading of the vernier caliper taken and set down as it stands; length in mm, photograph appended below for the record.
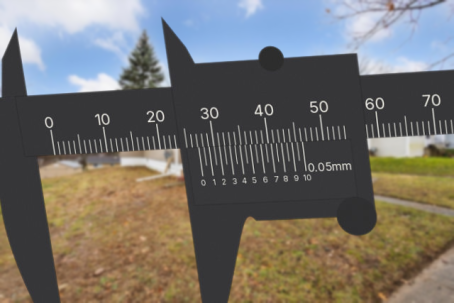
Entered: 27.2 mm
